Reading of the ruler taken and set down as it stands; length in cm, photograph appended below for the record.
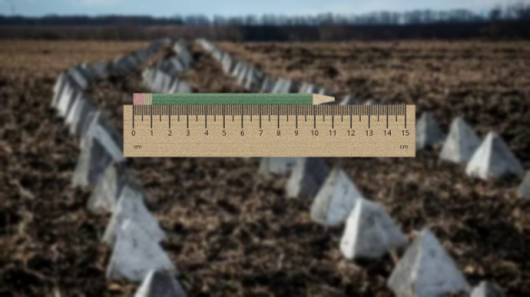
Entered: 11.5 cm
